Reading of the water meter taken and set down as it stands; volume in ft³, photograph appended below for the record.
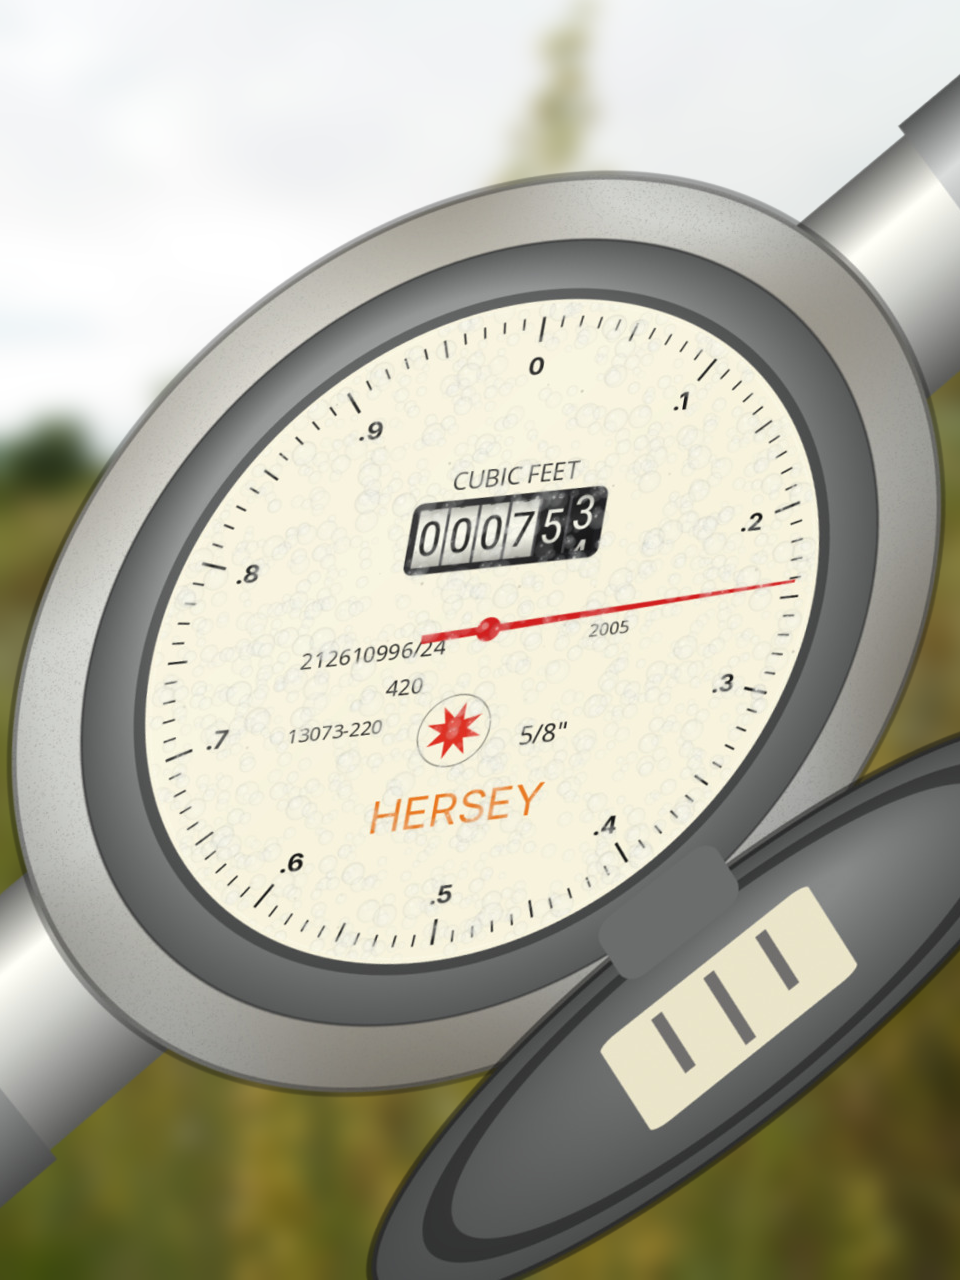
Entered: 753.24 ft³
